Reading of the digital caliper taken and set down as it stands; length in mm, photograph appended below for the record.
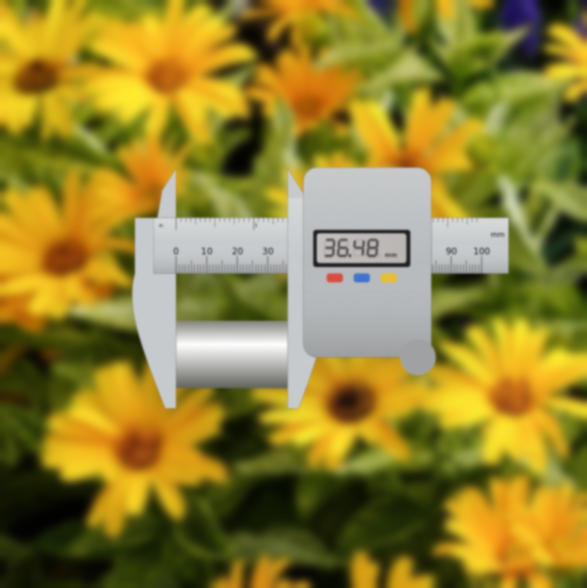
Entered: 36.48 mm
